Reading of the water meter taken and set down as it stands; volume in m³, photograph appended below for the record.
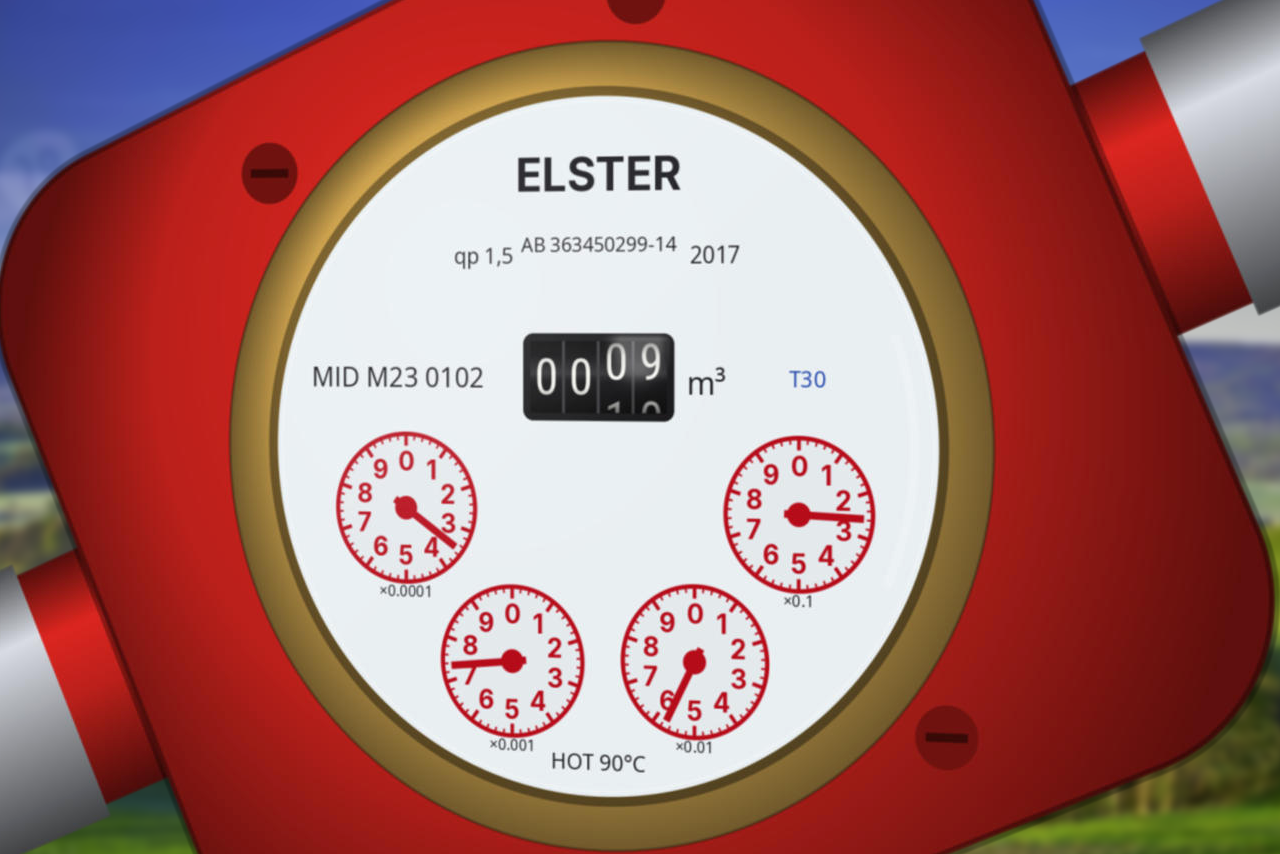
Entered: 9.2573 m³
